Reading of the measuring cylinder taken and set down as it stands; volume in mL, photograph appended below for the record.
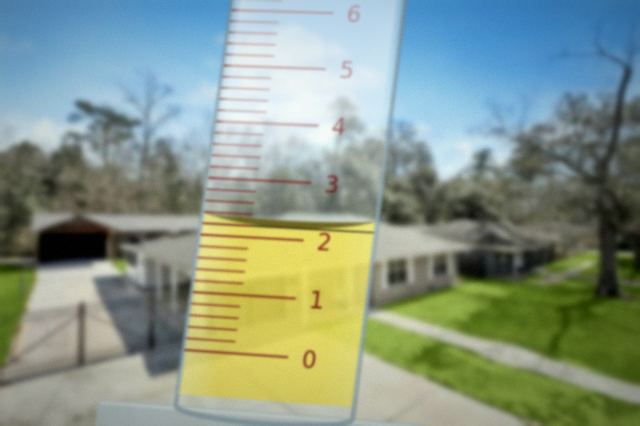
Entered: 2.2 mL
